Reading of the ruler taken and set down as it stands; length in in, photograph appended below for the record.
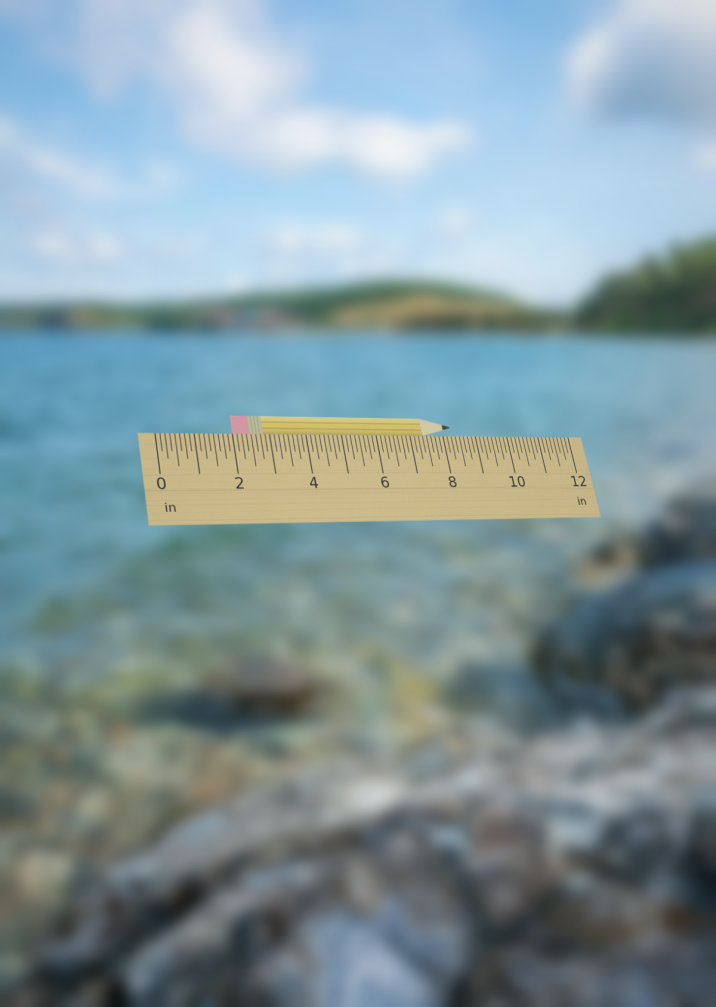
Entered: 6.25 in
